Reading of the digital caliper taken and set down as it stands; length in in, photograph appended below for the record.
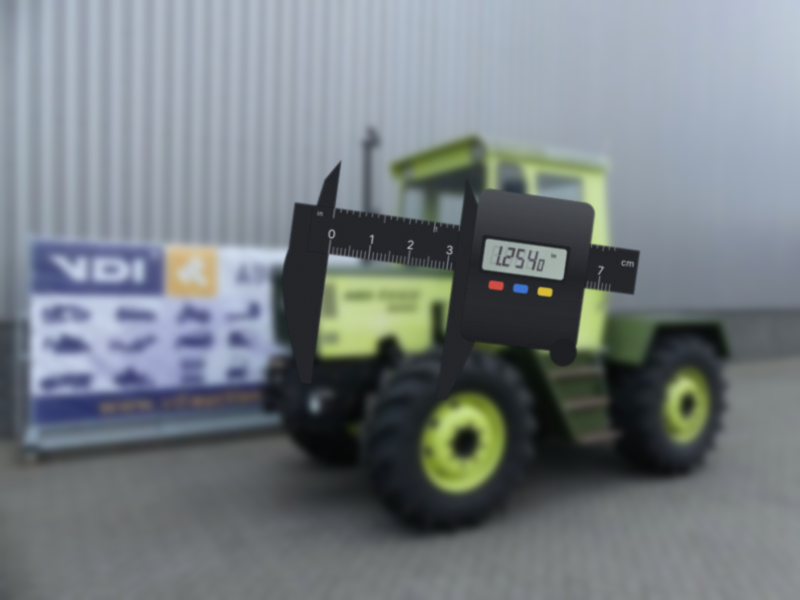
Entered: 1.2540 in
